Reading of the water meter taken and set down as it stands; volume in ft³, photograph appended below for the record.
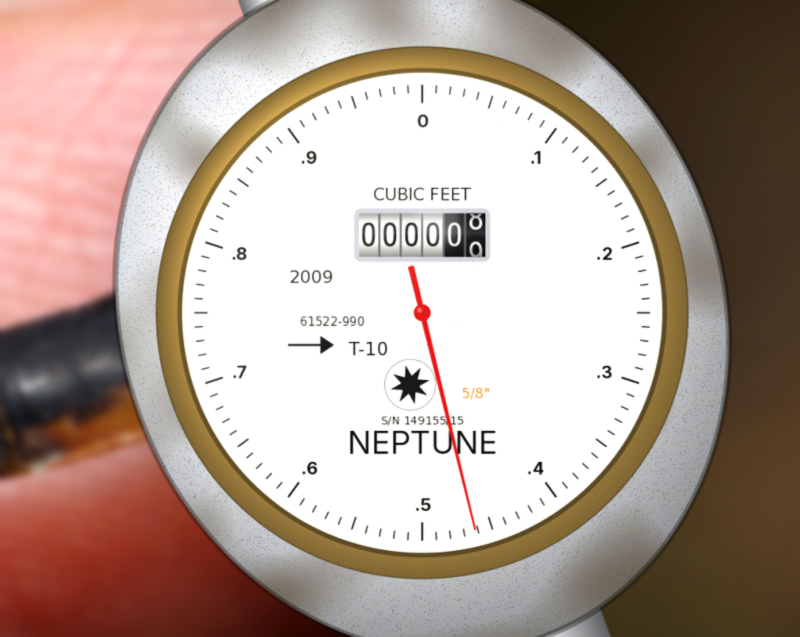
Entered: 8.46 ft³
